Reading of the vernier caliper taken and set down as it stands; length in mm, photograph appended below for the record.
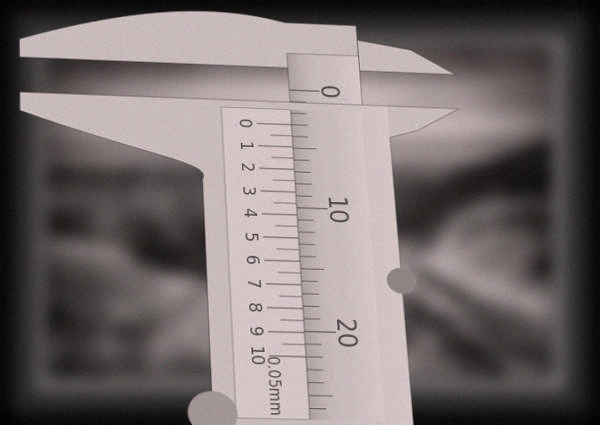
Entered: 3.0 mm
